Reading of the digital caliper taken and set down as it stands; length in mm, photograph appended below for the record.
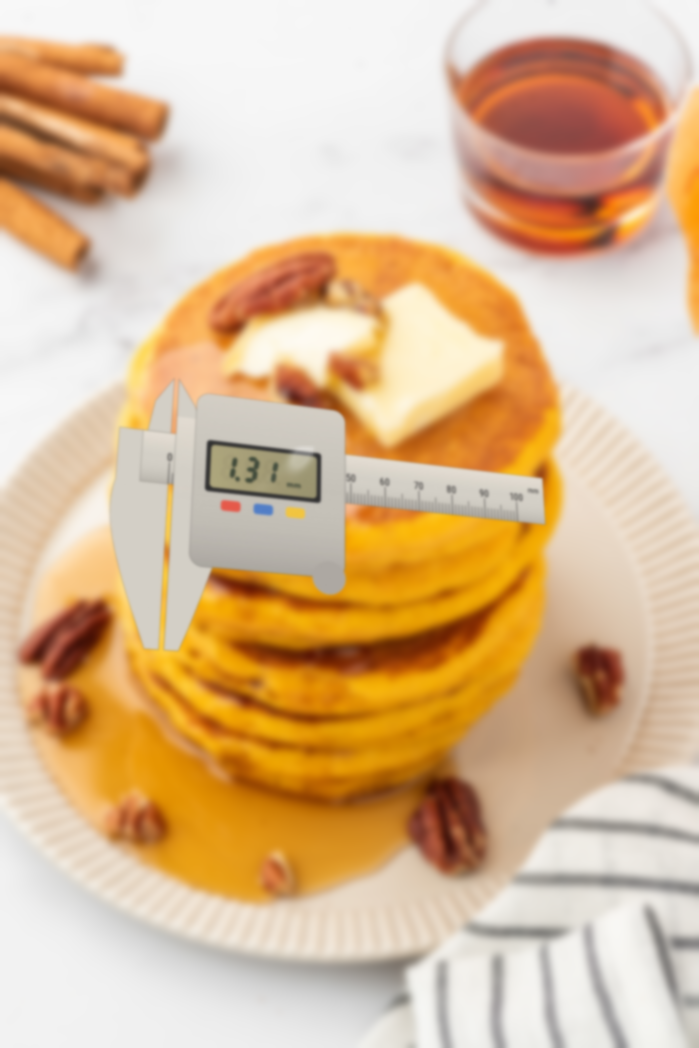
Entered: 1.31 mm
